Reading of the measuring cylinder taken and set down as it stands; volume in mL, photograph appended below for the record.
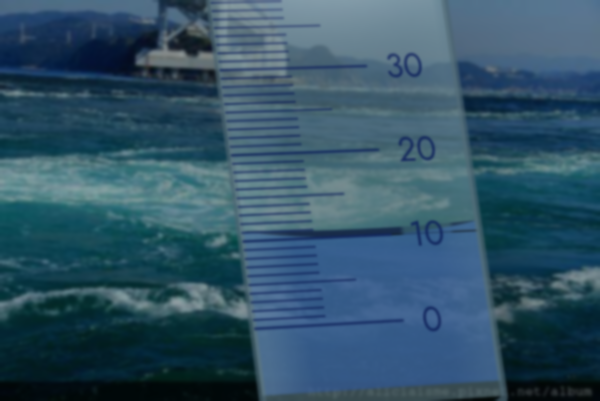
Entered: 10 mL
